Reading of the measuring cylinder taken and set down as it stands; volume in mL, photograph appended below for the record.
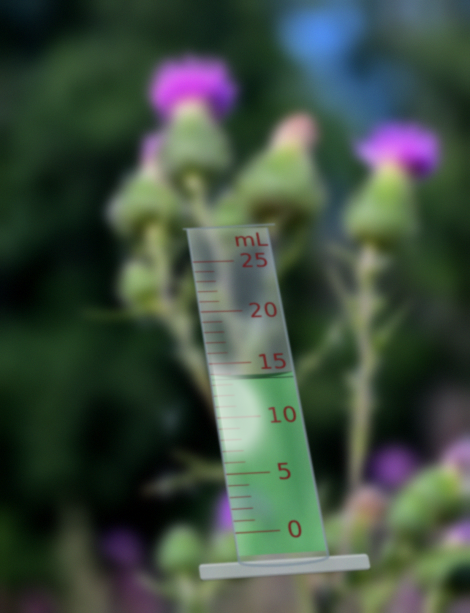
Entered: 13.5 mL
